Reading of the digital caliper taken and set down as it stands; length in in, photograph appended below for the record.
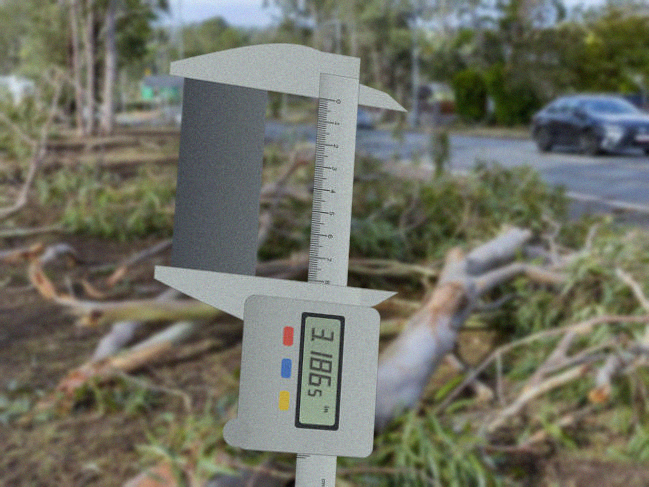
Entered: 3.1865 in
